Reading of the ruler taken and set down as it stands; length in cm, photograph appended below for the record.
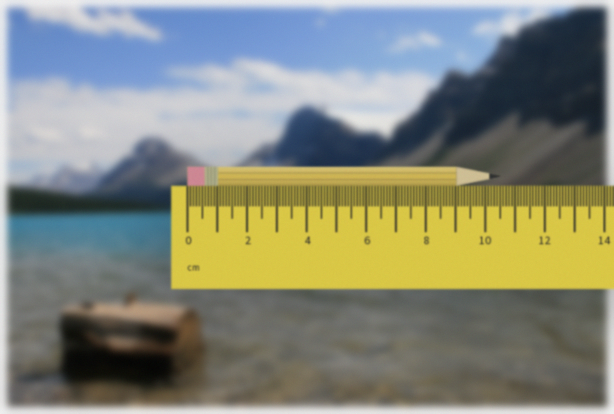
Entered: 10.5 cm
